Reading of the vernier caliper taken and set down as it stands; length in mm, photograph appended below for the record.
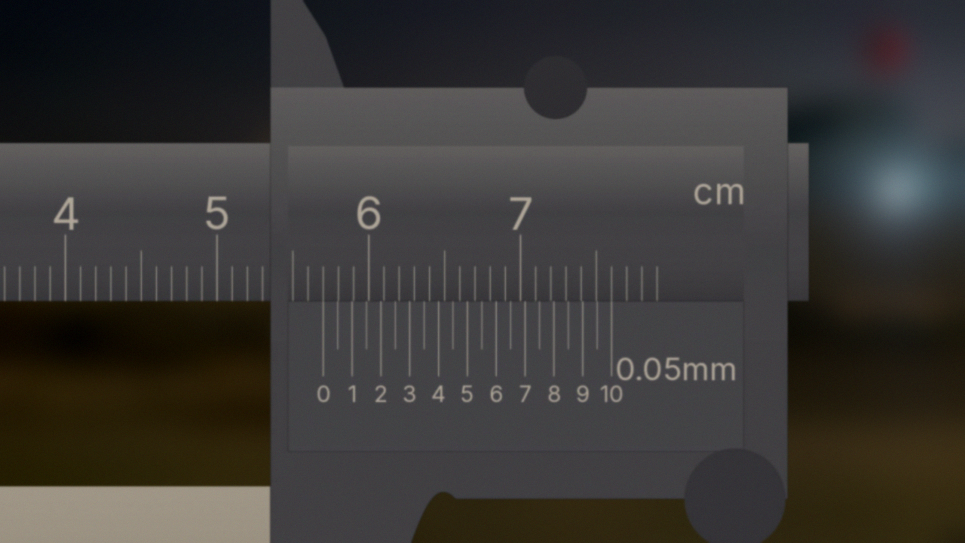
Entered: 57.0 mm
